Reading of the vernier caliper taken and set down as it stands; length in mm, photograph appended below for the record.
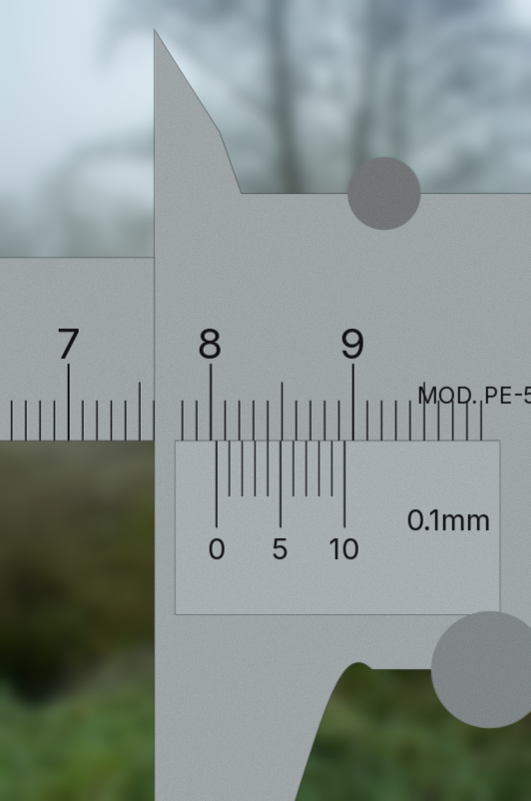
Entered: 80.4 mm
